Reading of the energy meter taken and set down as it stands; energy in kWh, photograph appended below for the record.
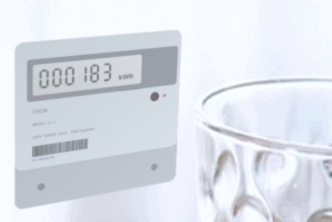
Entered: 183 kWh
